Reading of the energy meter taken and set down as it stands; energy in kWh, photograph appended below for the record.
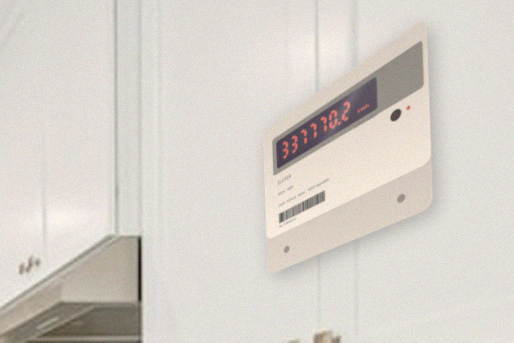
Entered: 337770.2 kWh
